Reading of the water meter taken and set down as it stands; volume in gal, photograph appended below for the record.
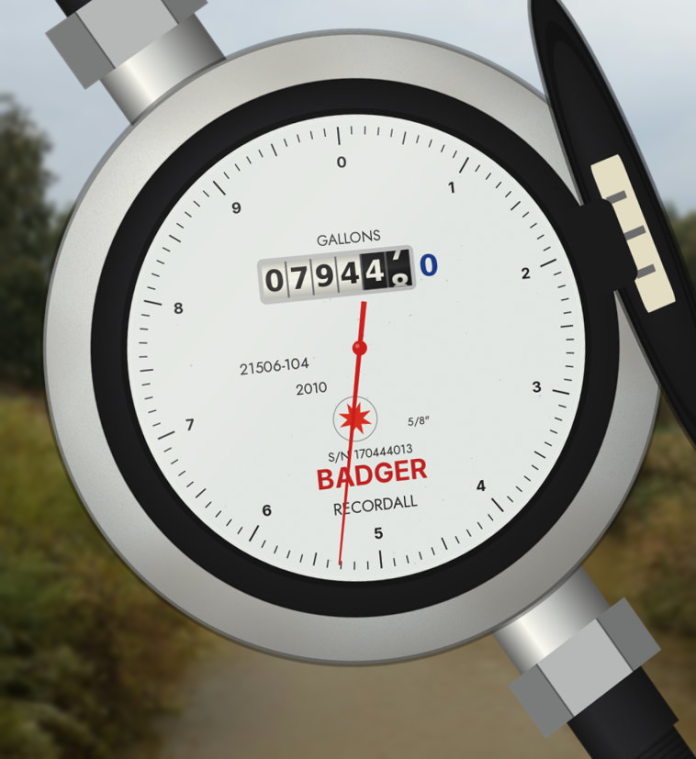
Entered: 794475.3 gal
